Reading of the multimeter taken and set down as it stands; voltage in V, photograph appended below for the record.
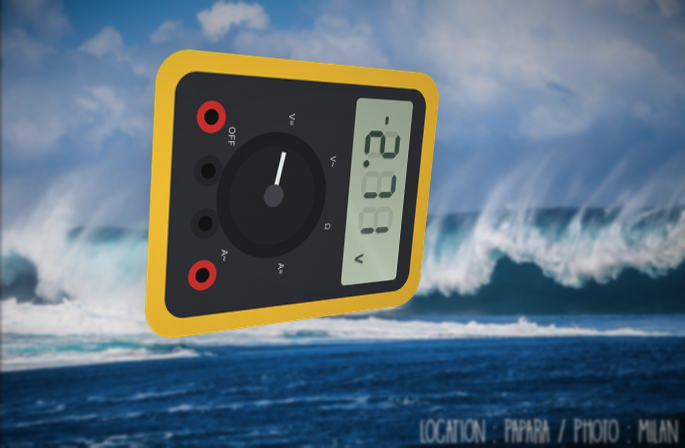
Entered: -2.71 V
